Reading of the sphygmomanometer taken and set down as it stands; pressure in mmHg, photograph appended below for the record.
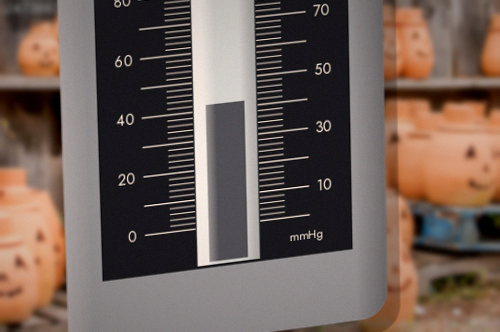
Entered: 42 mmHg
